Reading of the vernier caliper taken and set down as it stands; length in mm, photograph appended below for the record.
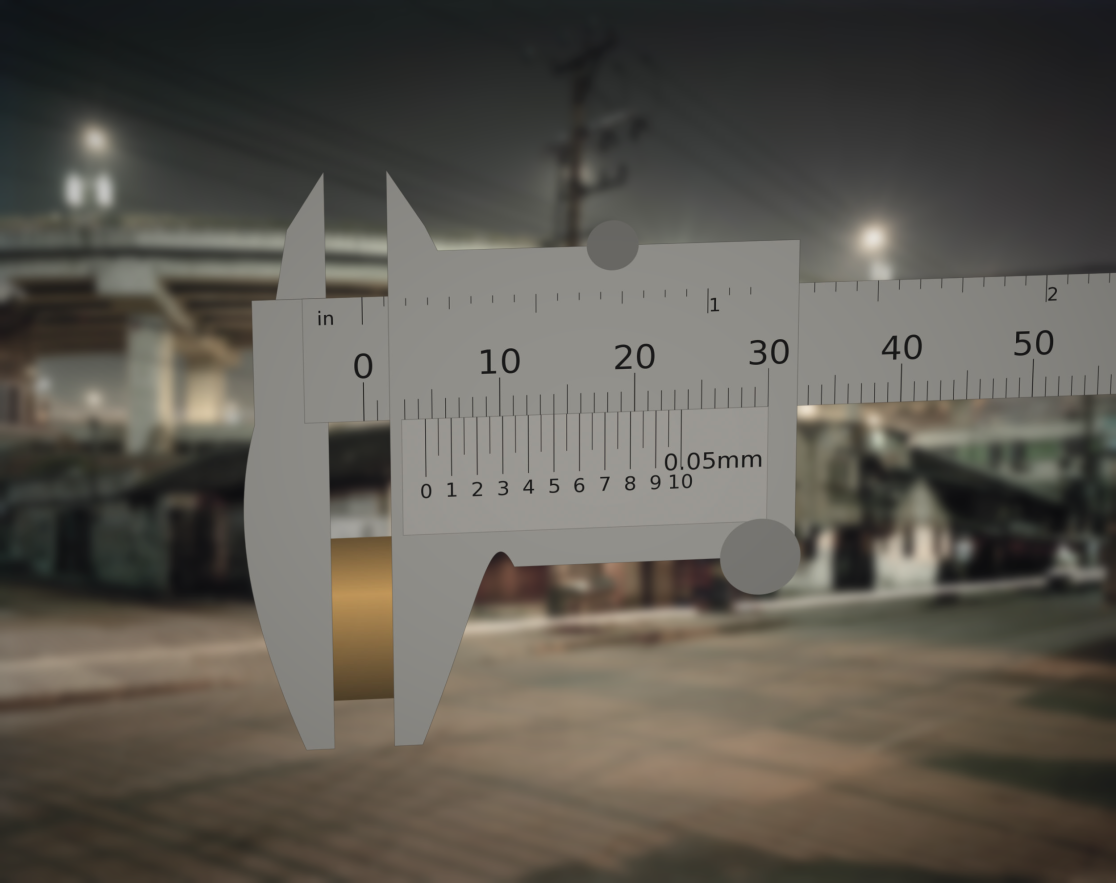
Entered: 4.5 mm
